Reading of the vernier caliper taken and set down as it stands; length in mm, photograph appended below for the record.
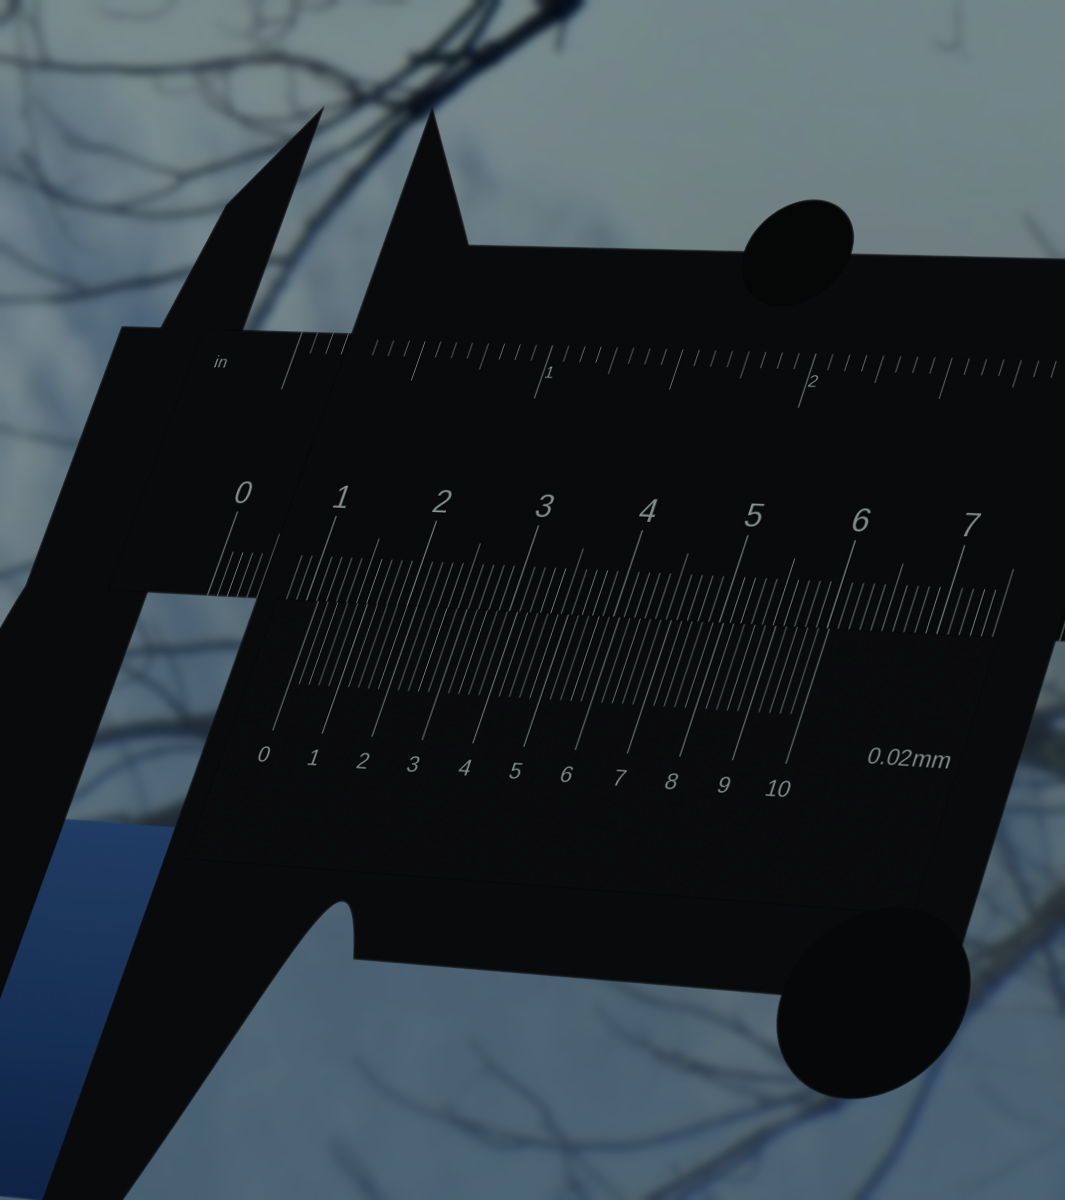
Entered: 11.2 mm
